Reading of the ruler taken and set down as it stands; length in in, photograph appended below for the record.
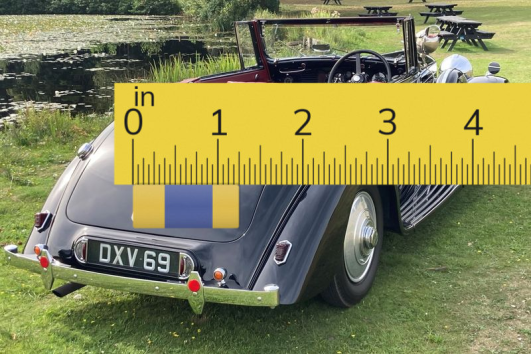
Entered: 1.25 in
